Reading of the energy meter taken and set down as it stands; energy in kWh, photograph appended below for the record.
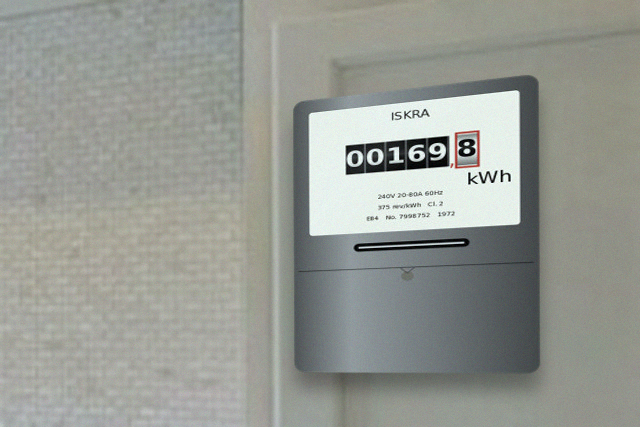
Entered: 169.8 kWh
